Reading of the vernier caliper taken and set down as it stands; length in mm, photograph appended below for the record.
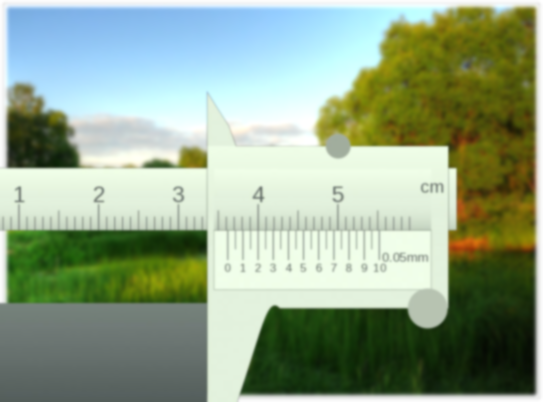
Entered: 36.2 mm
